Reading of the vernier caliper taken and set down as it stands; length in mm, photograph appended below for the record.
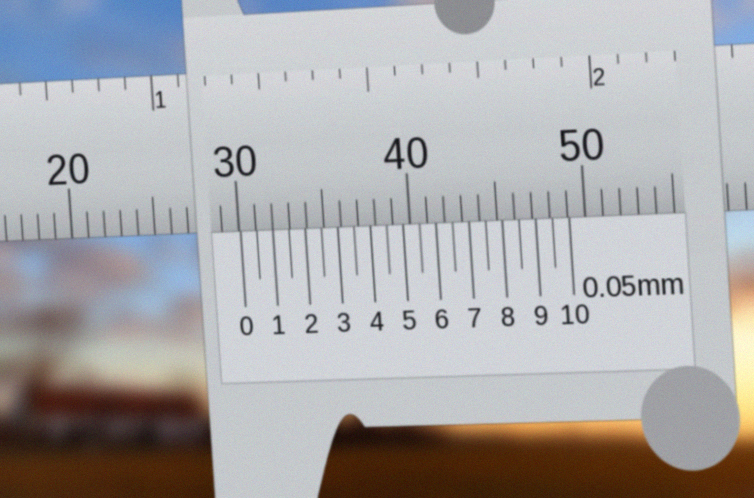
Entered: 30.1 mm
